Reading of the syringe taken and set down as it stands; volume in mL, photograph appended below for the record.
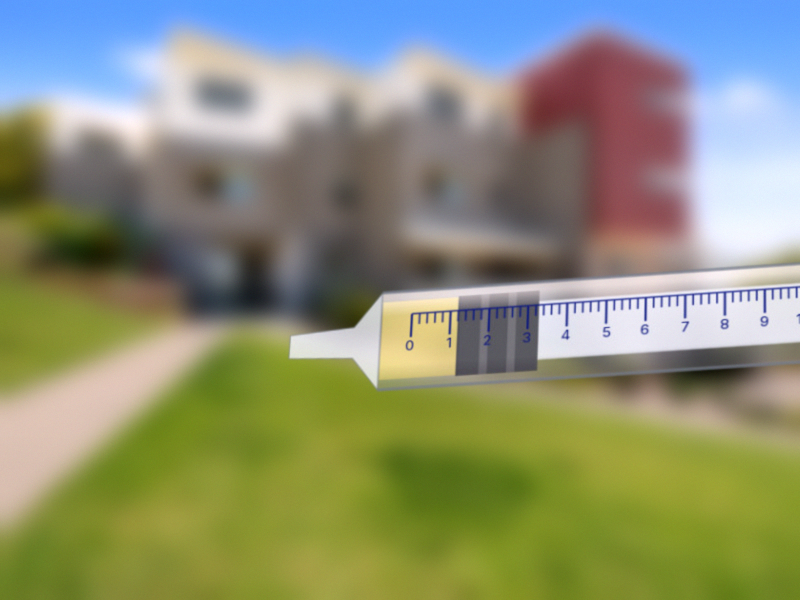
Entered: 1.2 mL
